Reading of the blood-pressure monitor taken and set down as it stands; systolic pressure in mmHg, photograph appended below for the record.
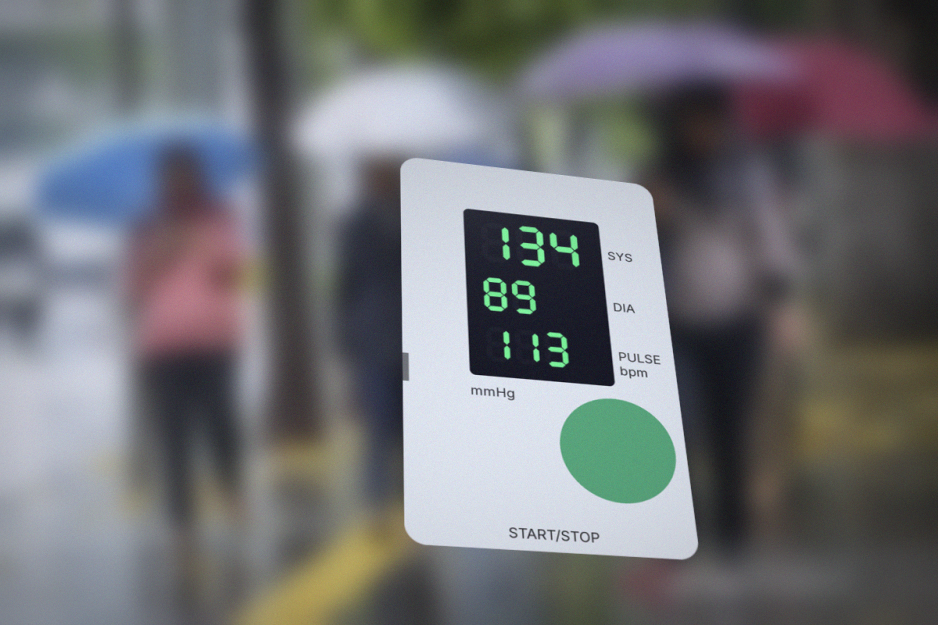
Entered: 134 mmHg
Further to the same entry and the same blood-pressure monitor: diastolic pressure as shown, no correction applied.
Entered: 89 mmHg
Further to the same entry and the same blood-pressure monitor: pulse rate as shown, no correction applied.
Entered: 113 bpm
